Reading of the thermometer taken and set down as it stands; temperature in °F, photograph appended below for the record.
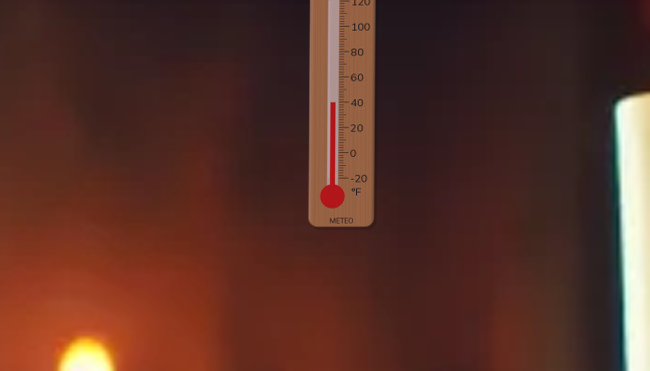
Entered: 40 °F
